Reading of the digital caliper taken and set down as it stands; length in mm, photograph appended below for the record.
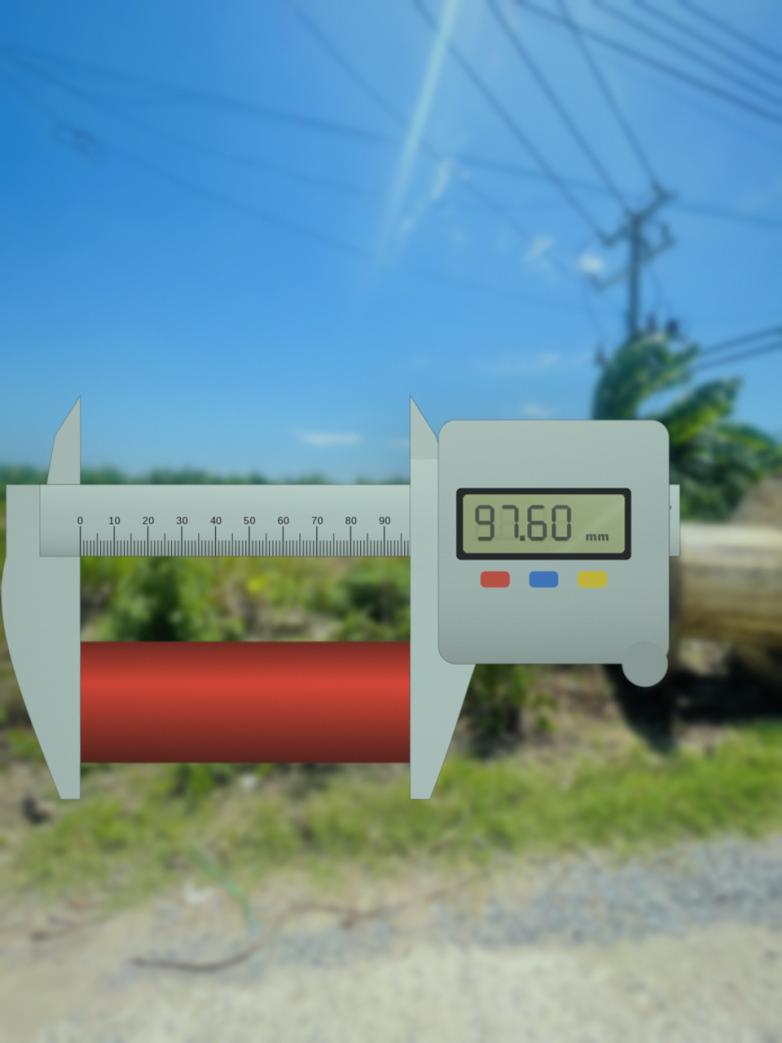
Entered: 97.60 mm
